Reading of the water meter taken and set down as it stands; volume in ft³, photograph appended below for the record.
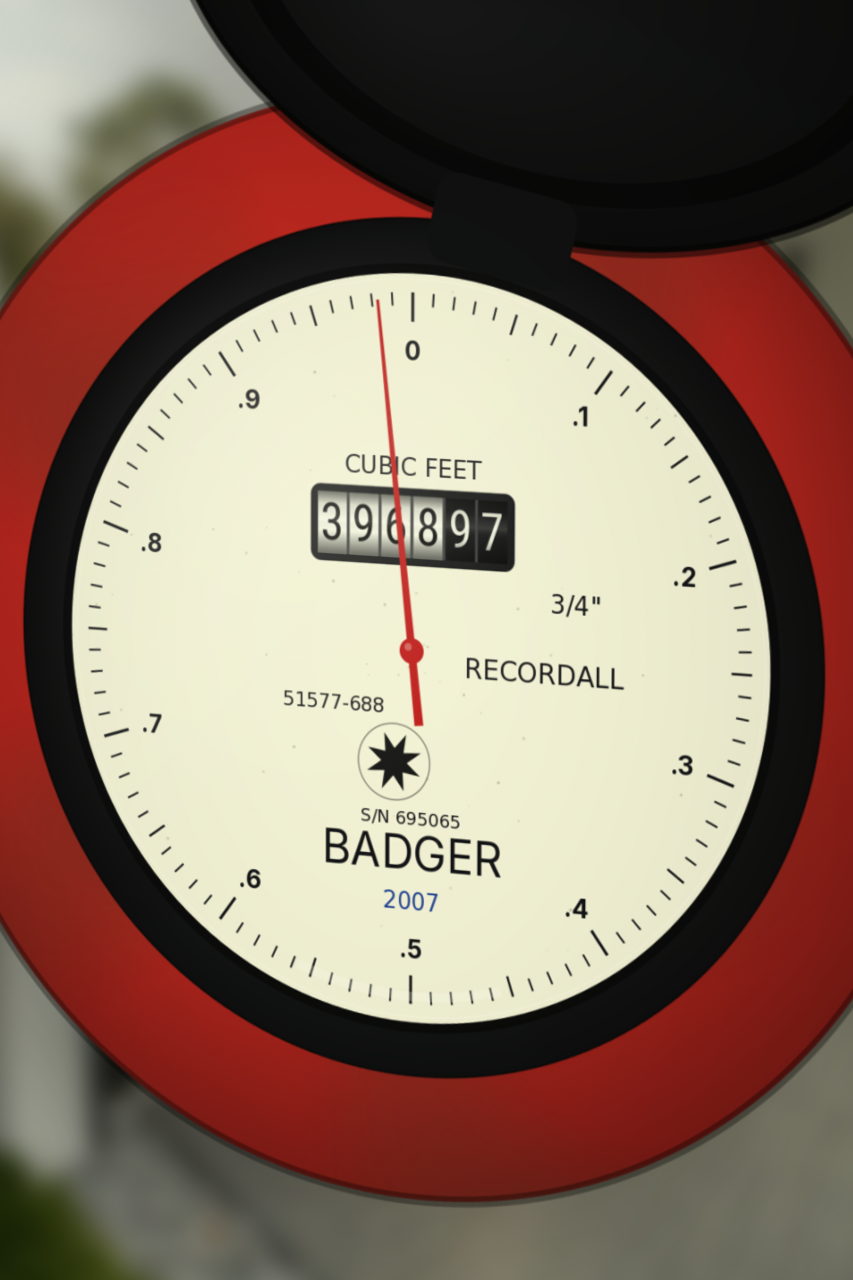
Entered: 396896.98 ft³
